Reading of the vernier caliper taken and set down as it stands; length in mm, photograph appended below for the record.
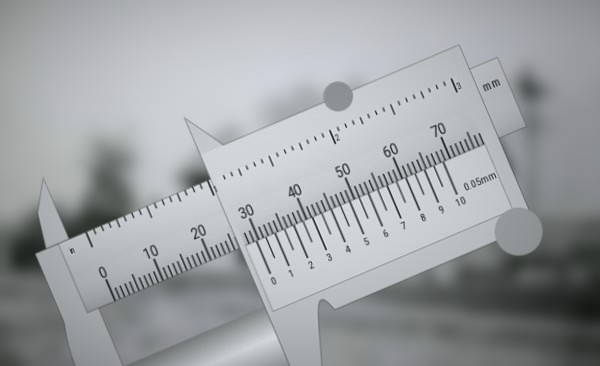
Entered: 29.5 mm
